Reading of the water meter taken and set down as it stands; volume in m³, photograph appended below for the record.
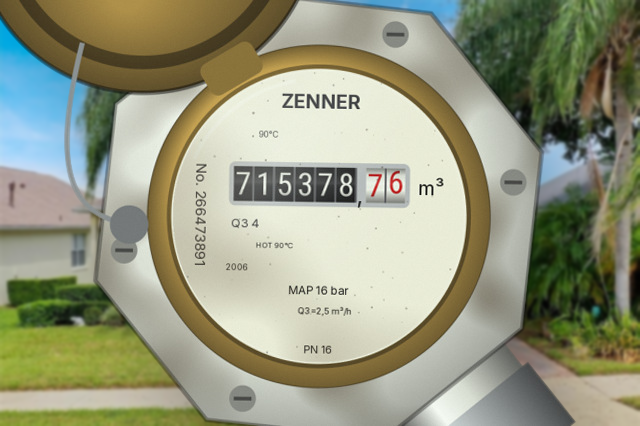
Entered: 715378.76 m³
